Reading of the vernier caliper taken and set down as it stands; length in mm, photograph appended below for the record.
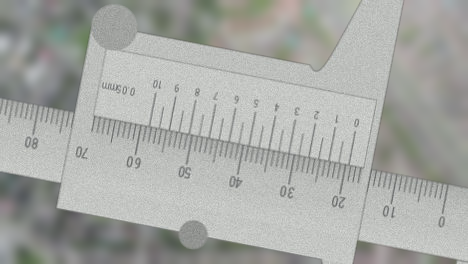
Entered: 19.4 mm
